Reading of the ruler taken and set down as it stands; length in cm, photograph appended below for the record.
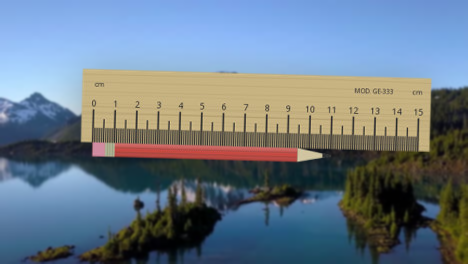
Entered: 11 cm
